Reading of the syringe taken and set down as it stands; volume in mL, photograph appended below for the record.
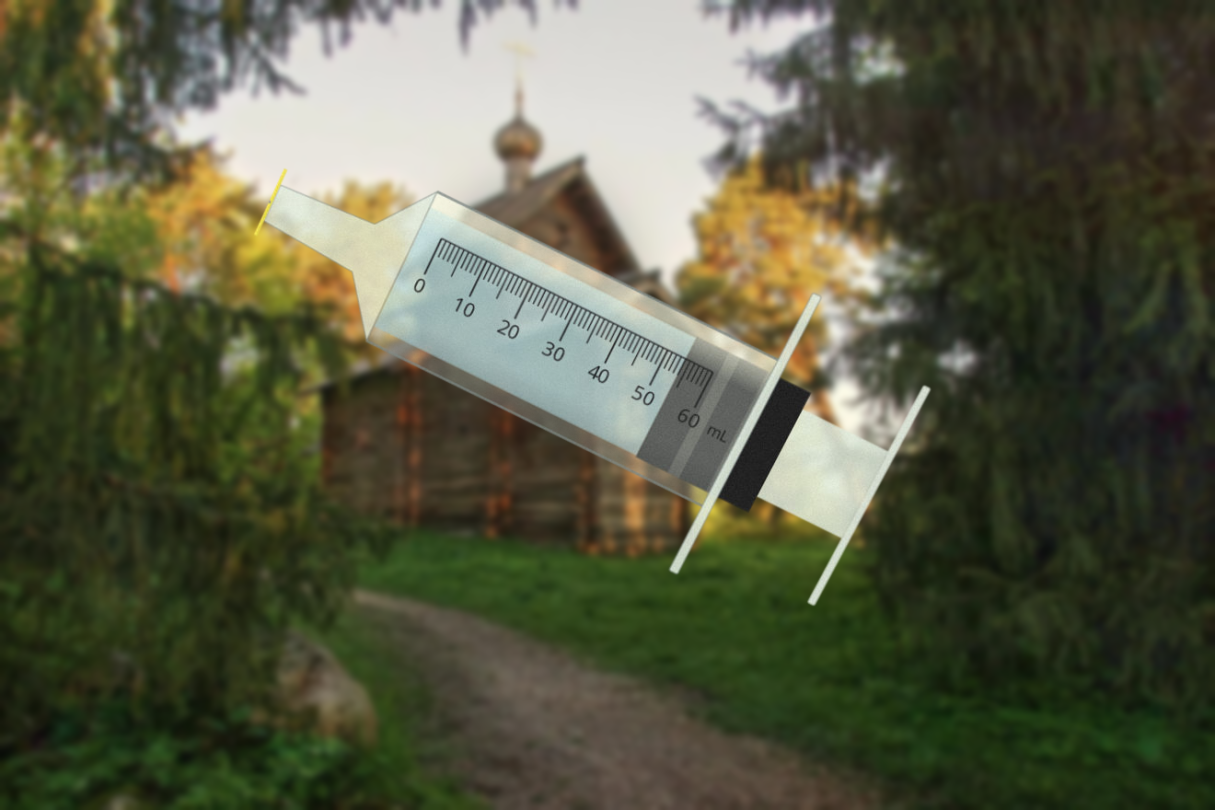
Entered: 54 mL
